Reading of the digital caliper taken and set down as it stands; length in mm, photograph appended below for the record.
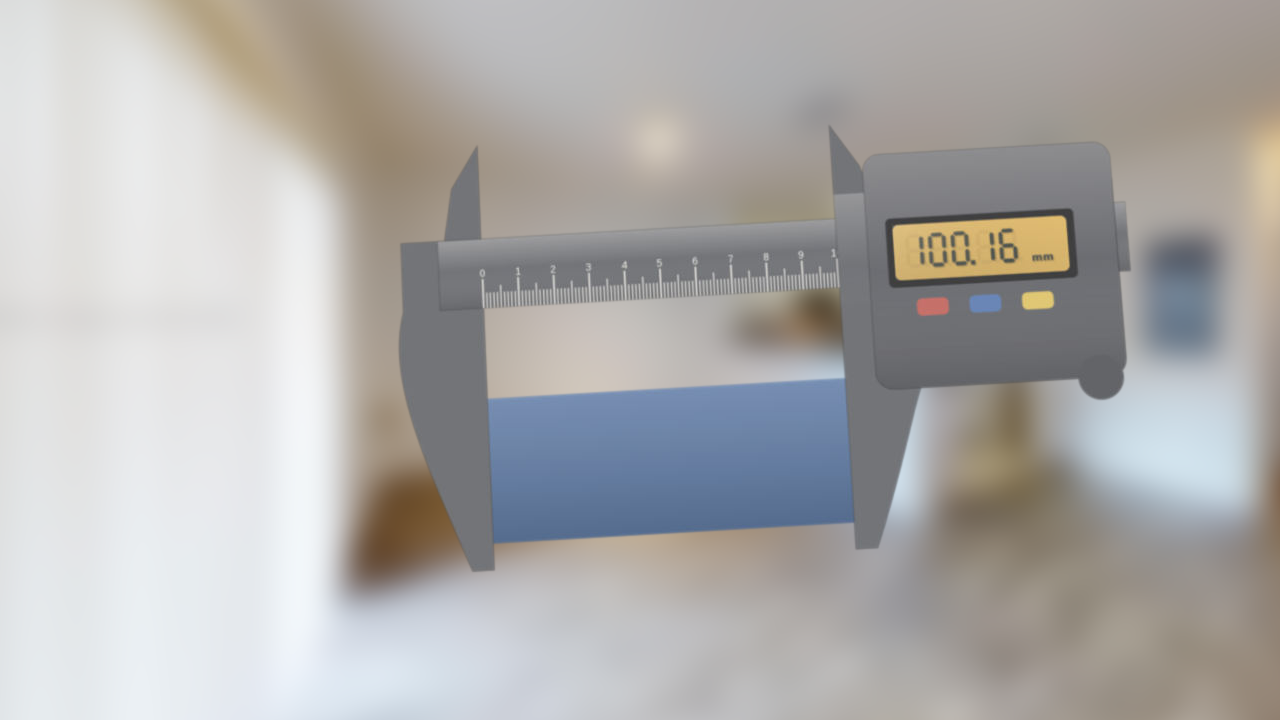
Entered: 100.16 mm
